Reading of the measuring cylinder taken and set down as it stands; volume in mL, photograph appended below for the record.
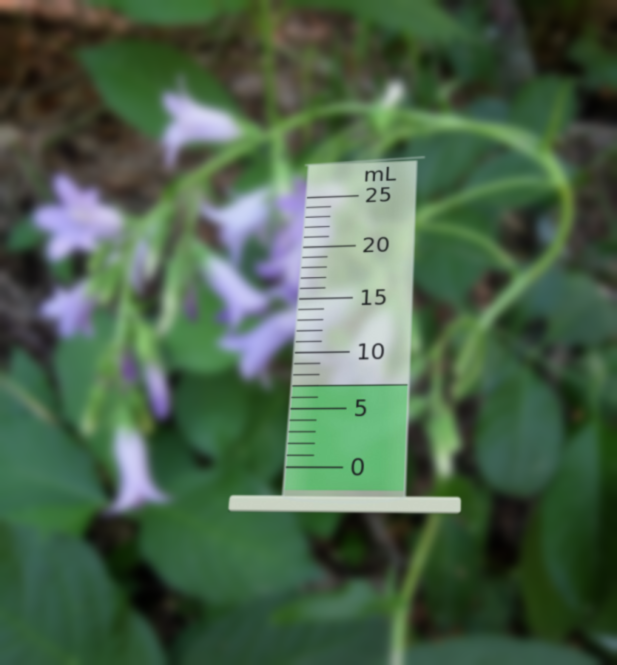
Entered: 7 mL
